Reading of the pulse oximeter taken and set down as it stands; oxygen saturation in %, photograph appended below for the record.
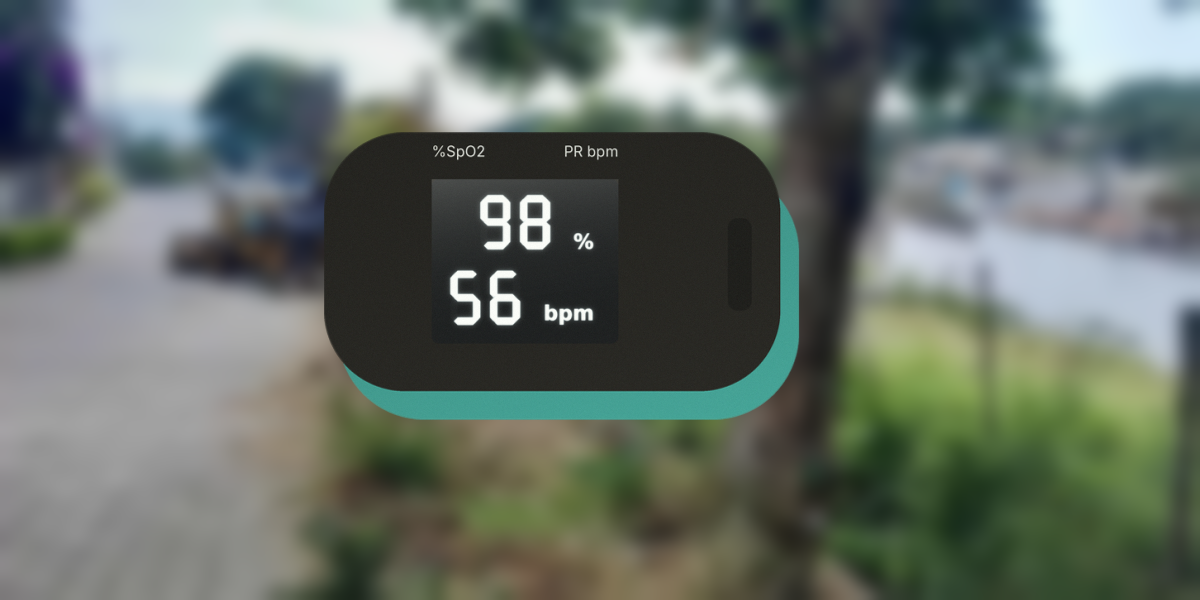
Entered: 98 %
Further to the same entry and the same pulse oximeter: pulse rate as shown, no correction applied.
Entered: 56 bpm
